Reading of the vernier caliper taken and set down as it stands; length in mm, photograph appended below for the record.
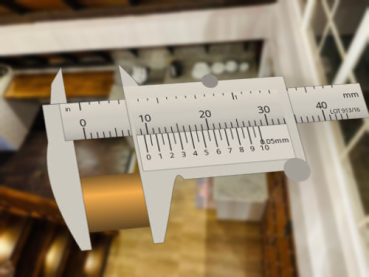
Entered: 9.4 mm
